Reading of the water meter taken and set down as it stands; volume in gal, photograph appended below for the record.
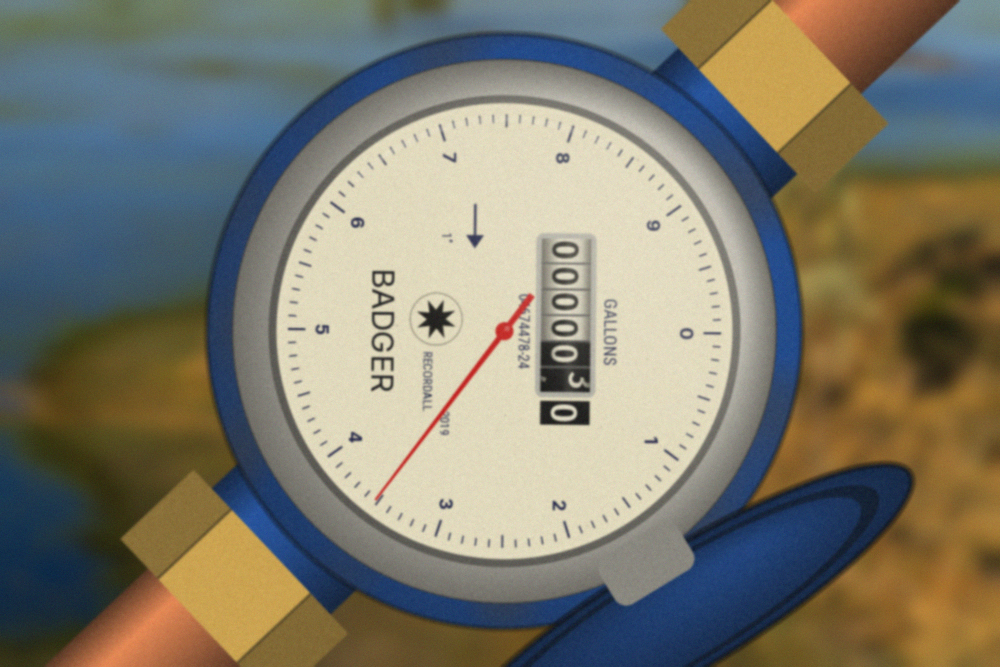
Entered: 33.5 gal
